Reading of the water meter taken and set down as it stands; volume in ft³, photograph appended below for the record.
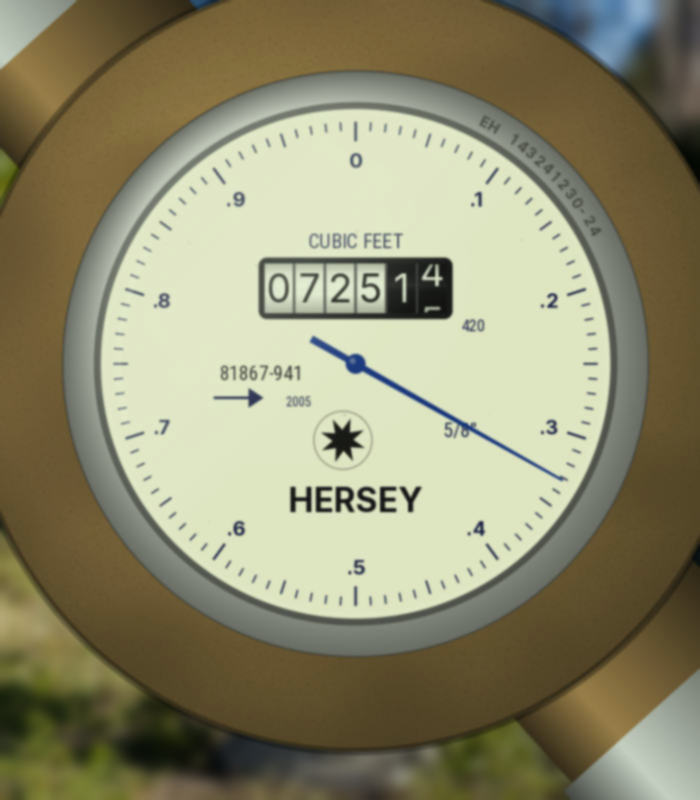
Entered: 72514.33 ft³
